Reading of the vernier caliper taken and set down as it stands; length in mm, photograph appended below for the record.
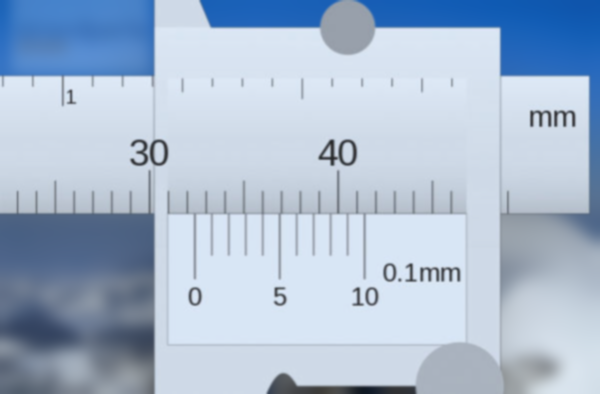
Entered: 32.4 mm
